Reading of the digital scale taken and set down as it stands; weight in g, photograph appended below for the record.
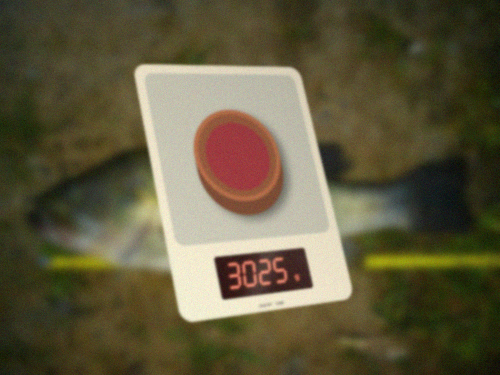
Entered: 3025 g
